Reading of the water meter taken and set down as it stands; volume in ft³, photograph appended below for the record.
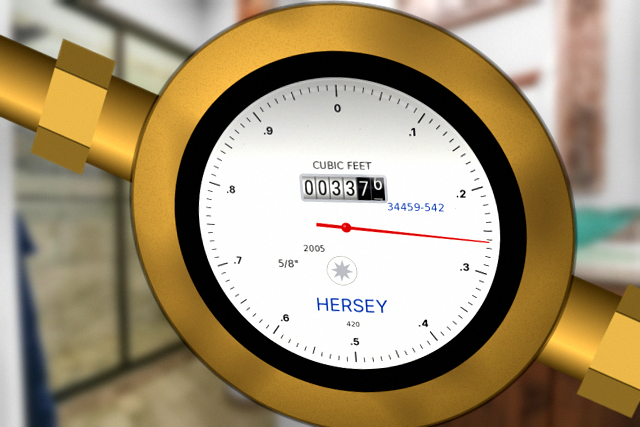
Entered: 3376.26 ft³
